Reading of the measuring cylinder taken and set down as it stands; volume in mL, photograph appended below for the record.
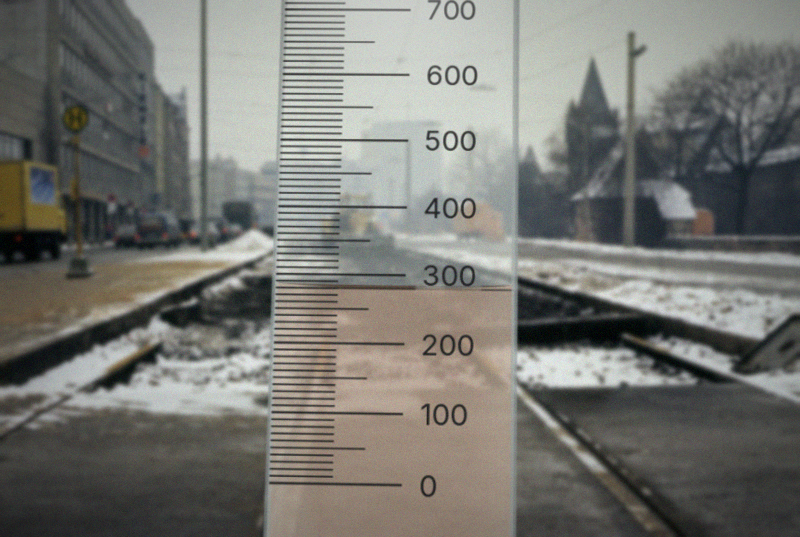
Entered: 280 mL
